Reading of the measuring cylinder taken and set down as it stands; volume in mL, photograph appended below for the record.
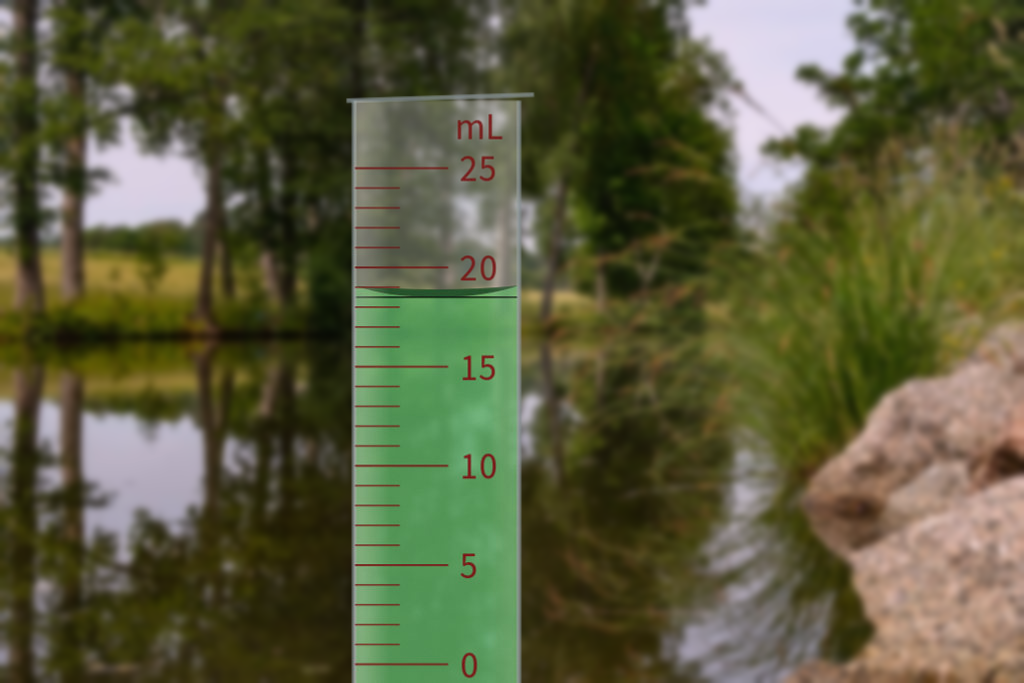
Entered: 18.5 mL
